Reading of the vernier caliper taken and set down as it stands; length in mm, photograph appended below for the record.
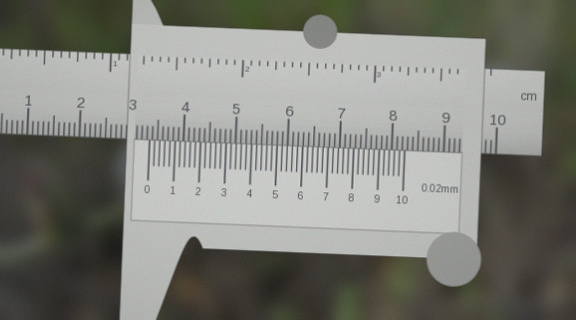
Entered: 33.5 mm
